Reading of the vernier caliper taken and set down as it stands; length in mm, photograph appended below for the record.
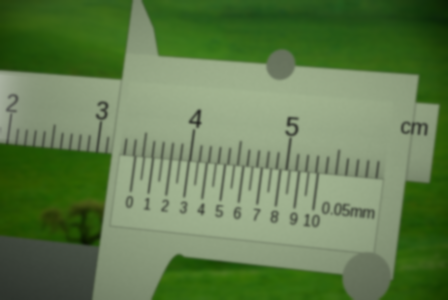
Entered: 34.2 mm
